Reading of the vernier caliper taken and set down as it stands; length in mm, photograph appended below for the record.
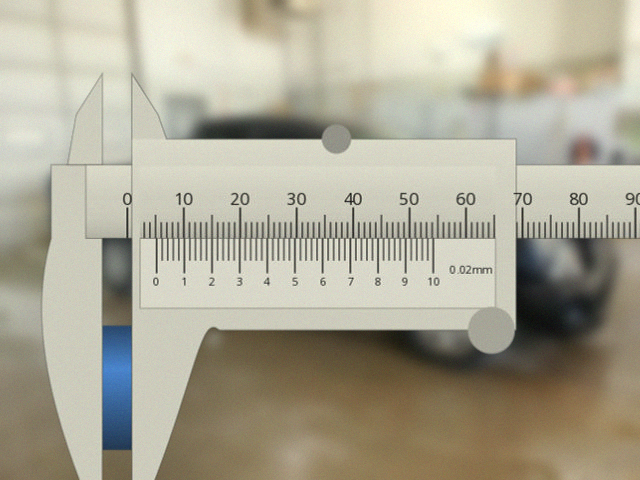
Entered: 5.2 mm
